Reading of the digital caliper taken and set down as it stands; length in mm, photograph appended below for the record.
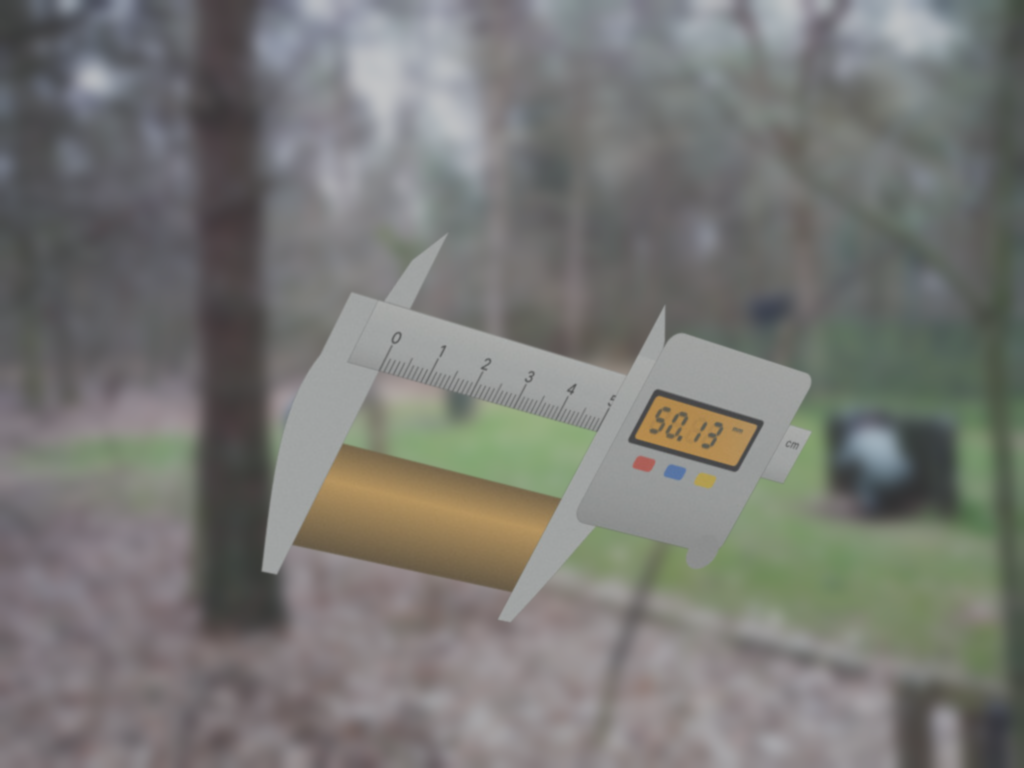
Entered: 50.13 mm
